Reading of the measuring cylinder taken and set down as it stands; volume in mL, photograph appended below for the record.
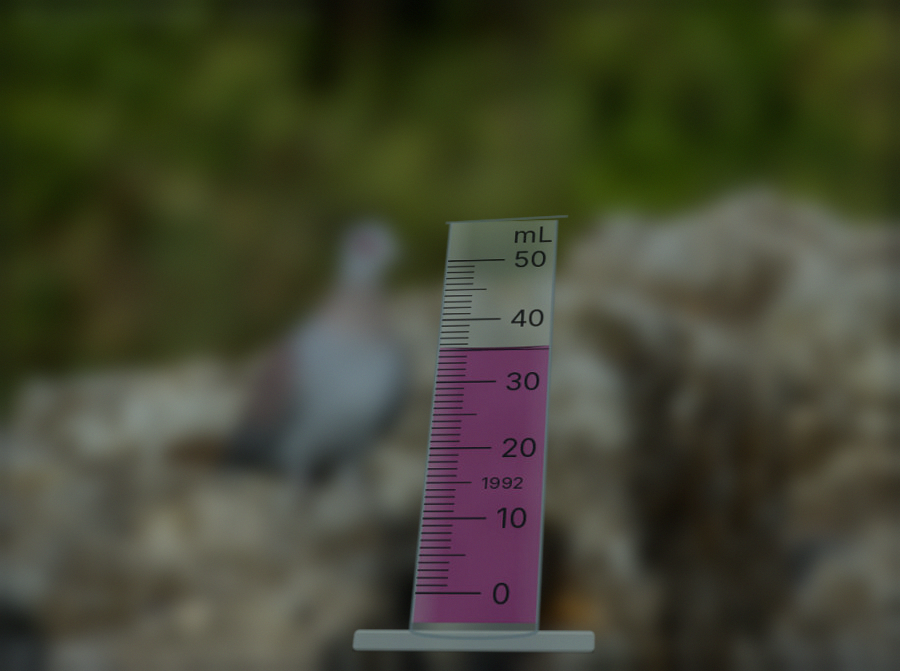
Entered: 35 mL
